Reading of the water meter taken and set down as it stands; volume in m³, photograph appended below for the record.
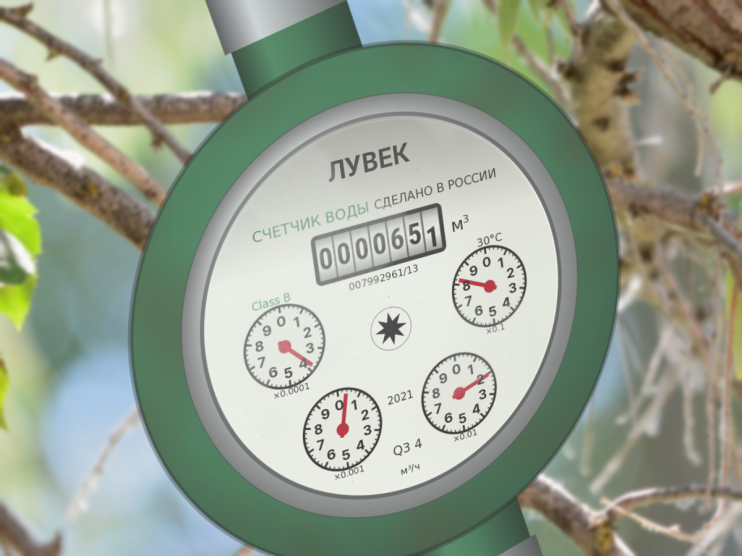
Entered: 650.8203 m³
